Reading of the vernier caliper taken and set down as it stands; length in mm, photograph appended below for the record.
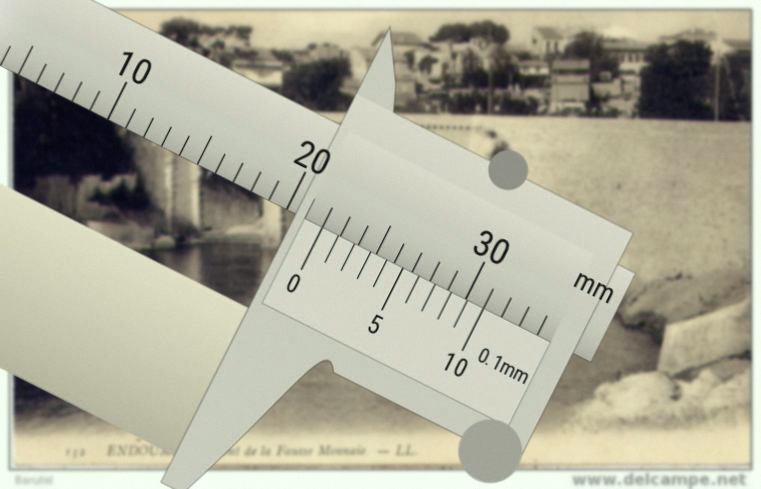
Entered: 22.0 mm
